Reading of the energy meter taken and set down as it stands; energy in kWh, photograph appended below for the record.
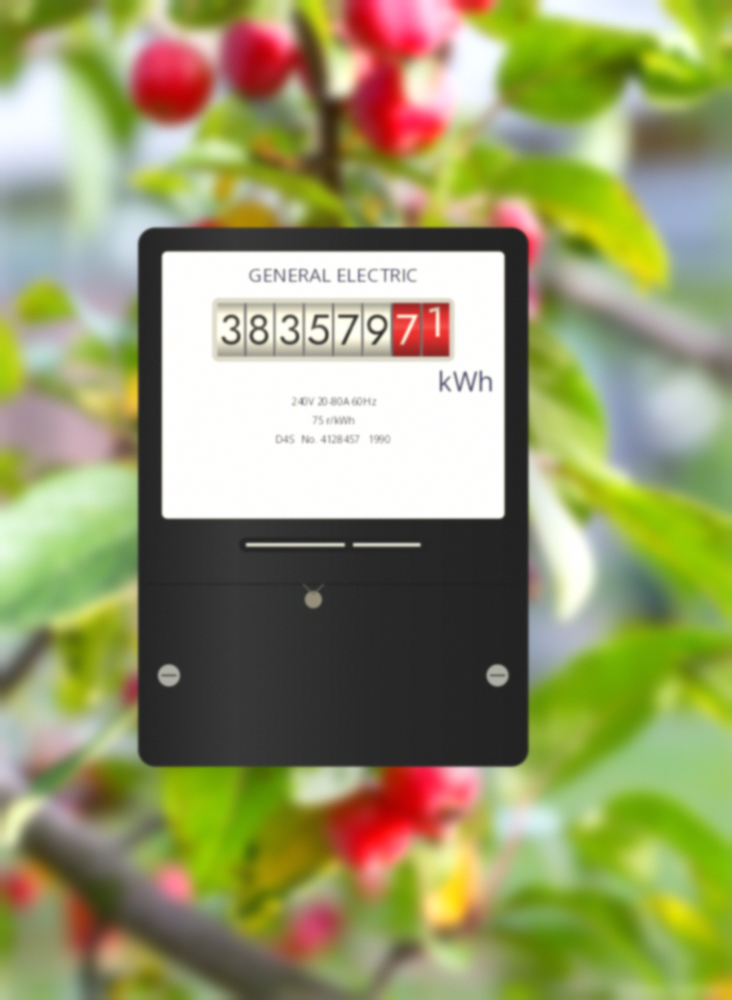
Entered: 383579.71 kWh
